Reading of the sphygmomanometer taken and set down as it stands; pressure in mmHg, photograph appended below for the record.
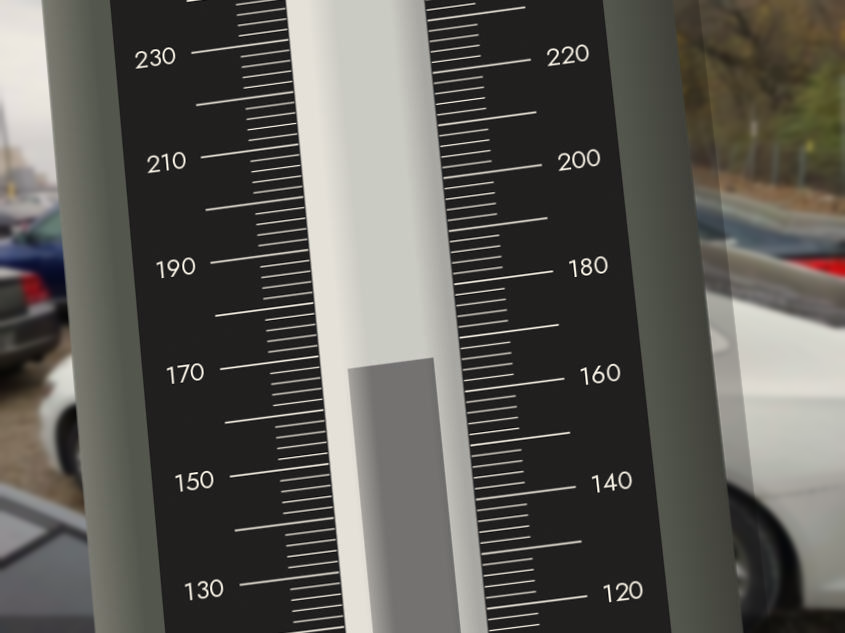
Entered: 167 mmHg
